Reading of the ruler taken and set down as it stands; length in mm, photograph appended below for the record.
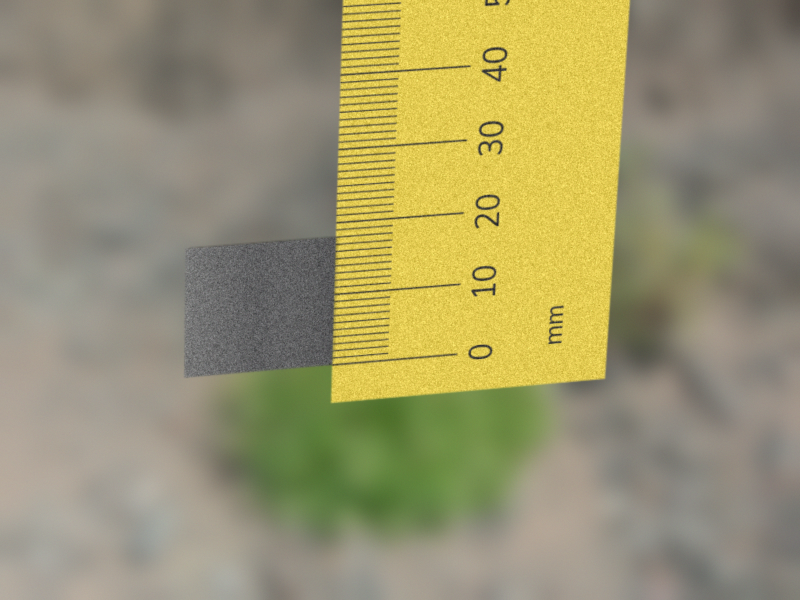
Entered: 18 mm
